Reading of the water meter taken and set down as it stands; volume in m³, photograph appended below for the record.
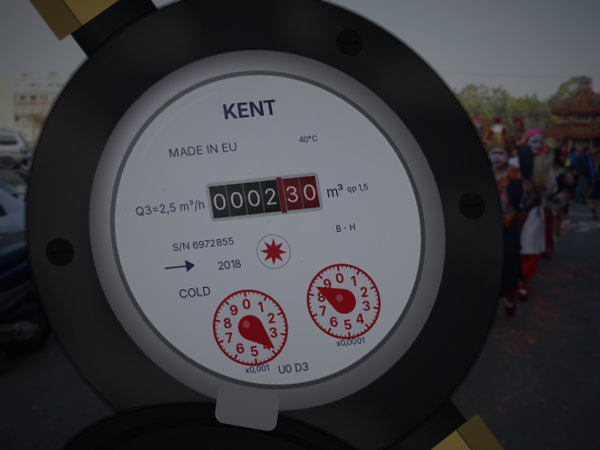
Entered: 2.3038 m³
